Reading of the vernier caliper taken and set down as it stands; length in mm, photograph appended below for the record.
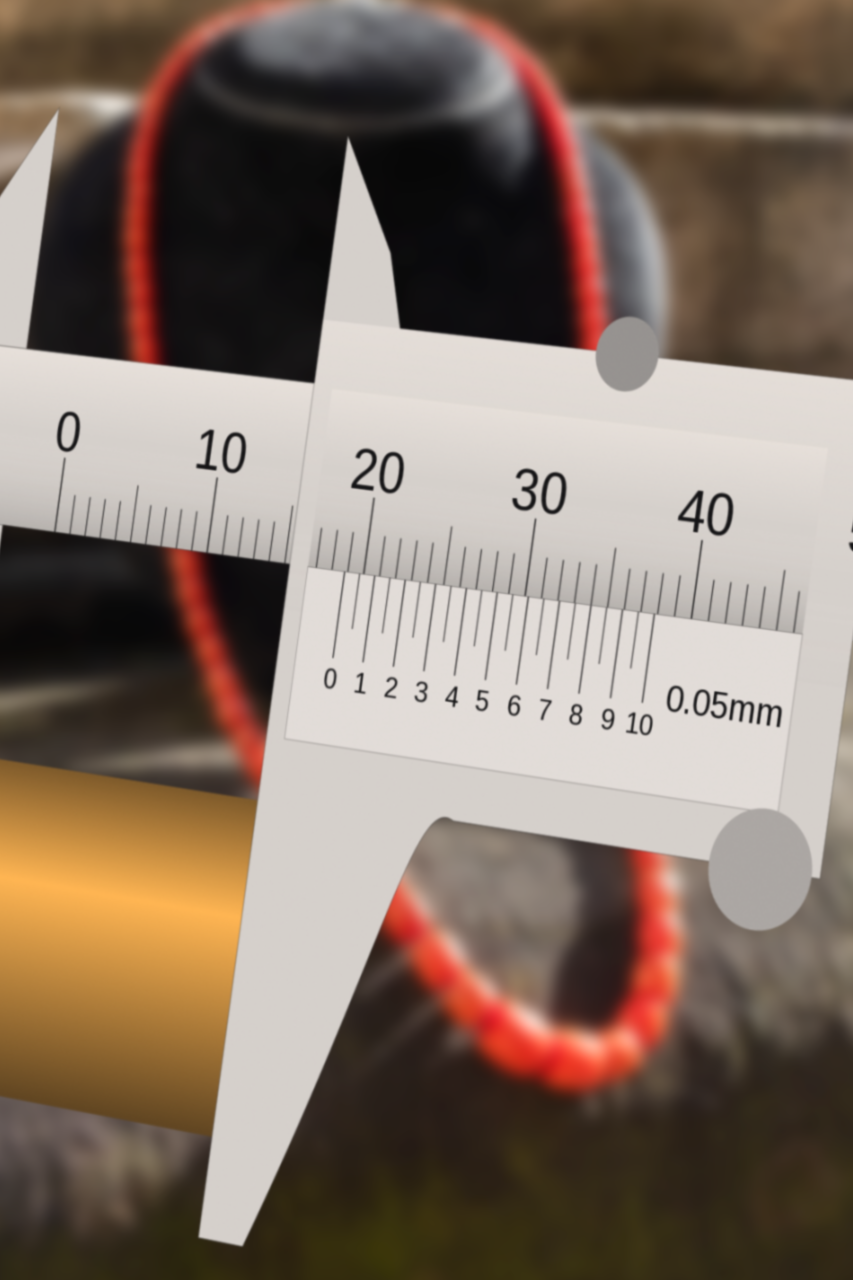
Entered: 18.8 mm
